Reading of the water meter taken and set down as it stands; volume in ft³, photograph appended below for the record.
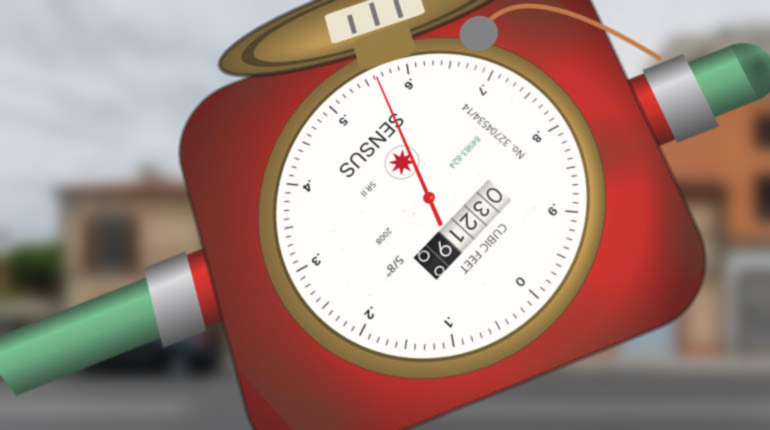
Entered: 32198.56 ft³
